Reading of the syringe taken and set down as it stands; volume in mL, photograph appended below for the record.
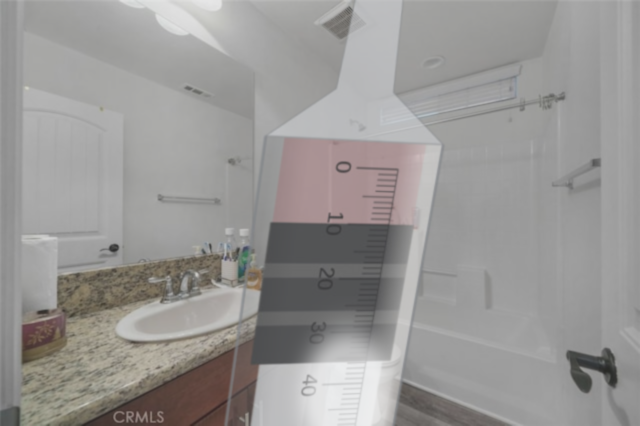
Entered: 10 mL
